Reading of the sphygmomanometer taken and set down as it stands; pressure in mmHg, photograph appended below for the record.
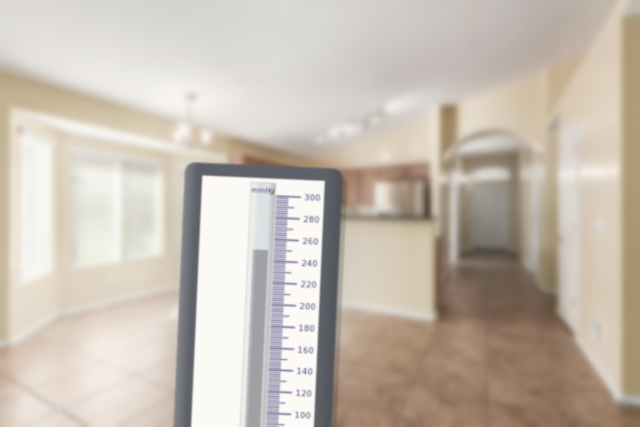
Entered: 250 mmHg
